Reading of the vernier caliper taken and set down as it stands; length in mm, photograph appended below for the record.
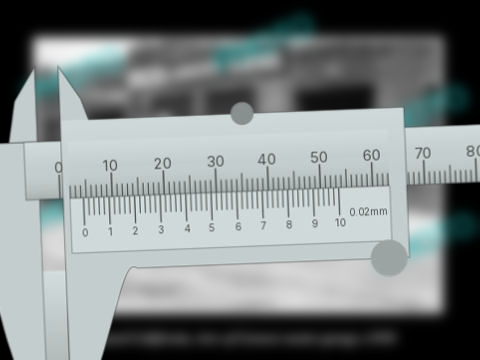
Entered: 4.5 mm
